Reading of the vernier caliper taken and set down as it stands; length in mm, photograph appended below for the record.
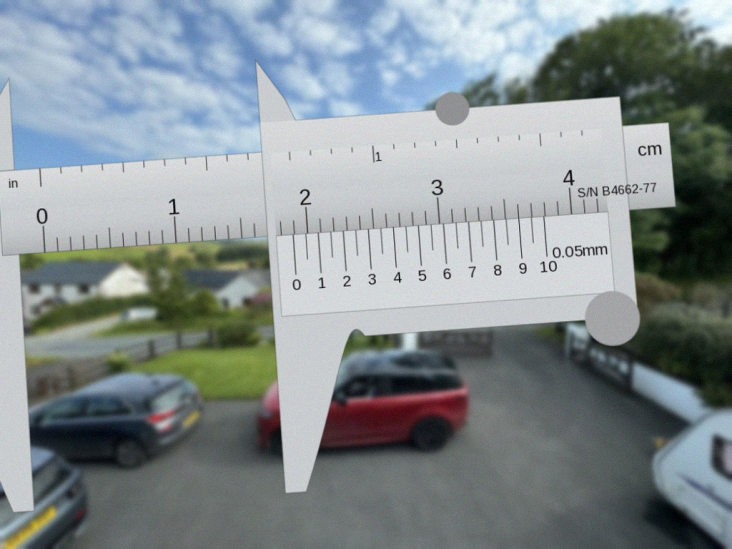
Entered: 18.9 mm
